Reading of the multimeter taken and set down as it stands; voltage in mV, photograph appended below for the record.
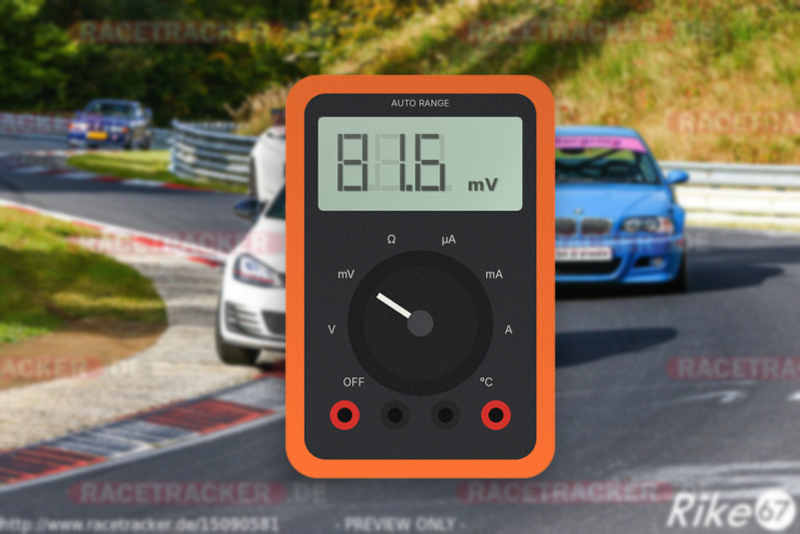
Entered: 81.6 mV
